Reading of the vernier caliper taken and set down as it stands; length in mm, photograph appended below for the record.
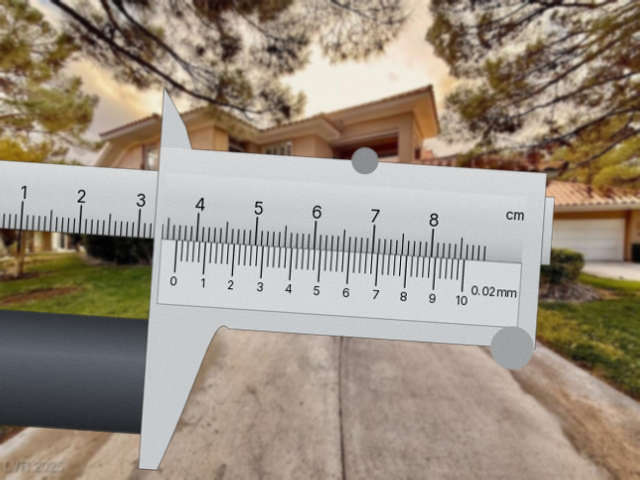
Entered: 36.6 mm
